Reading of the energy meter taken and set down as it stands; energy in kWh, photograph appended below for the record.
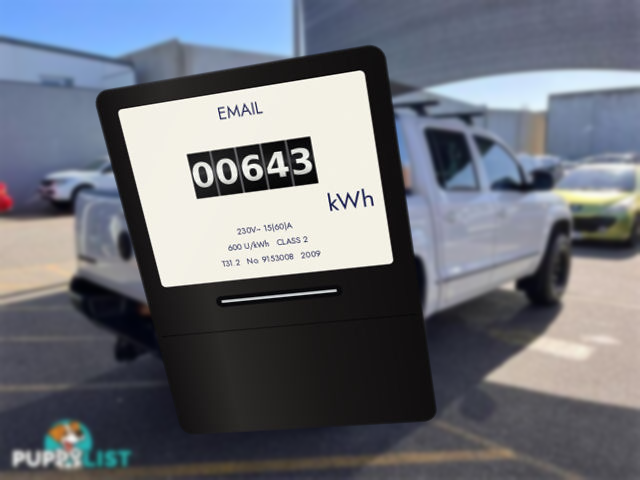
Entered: 643 kWh
